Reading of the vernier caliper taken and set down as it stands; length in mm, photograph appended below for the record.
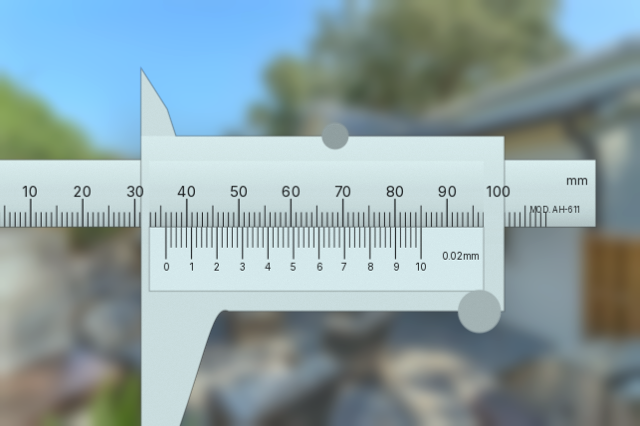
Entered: 36.0 mm
